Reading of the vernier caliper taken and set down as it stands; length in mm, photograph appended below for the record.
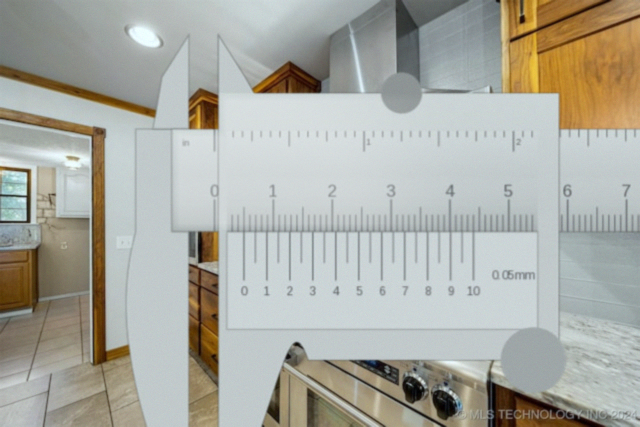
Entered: 5.0 mm
